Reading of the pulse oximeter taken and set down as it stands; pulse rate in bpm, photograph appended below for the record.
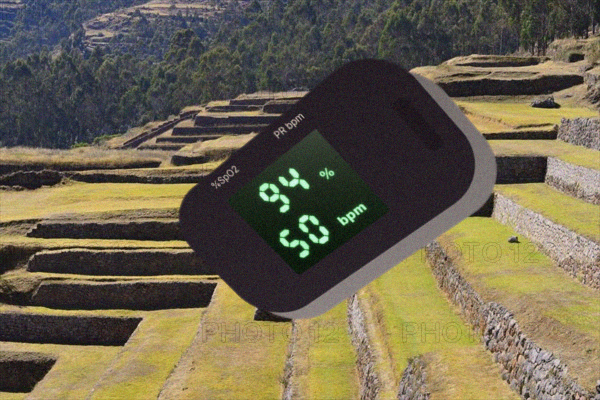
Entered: 50 bpm
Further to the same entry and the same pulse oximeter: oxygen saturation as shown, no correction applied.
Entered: 94 %
